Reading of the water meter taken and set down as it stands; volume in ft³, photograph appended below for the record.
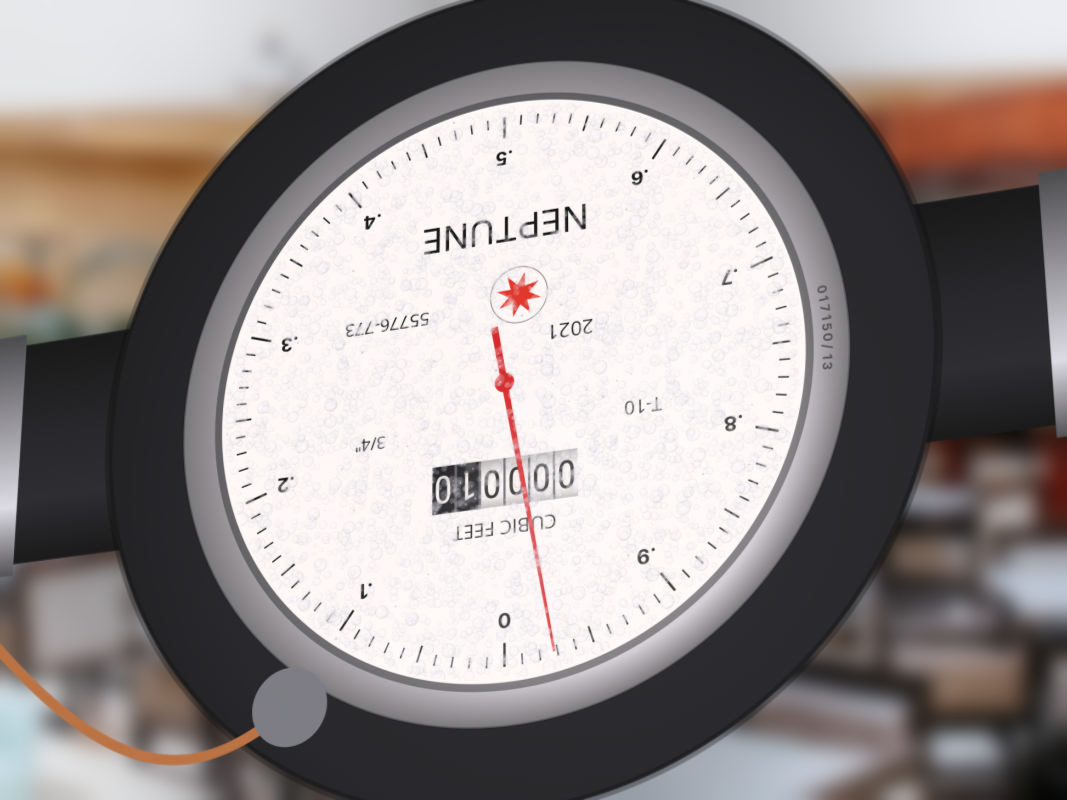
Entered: 9.97 ft³
